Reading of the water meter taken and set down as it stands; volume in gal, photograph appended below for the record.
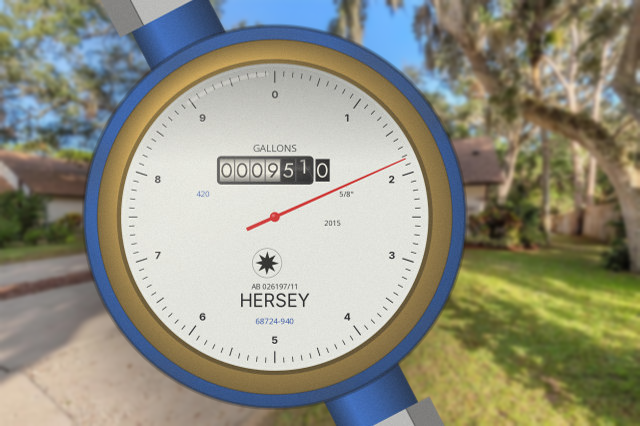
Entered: 9511.8 gal
